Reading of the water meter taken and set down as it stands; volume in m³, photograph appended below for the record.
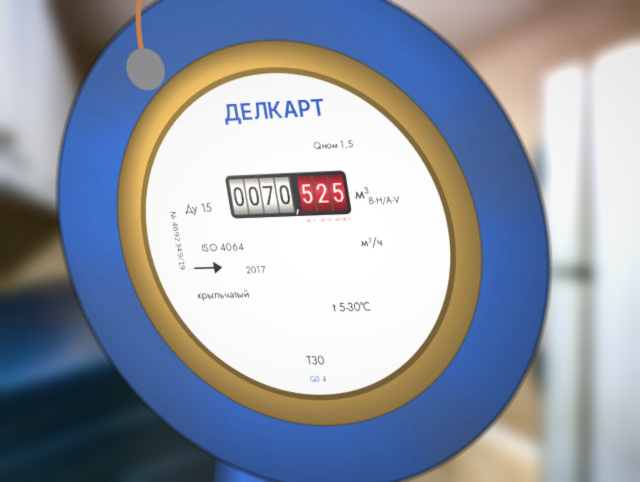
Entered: 70.525 m³
